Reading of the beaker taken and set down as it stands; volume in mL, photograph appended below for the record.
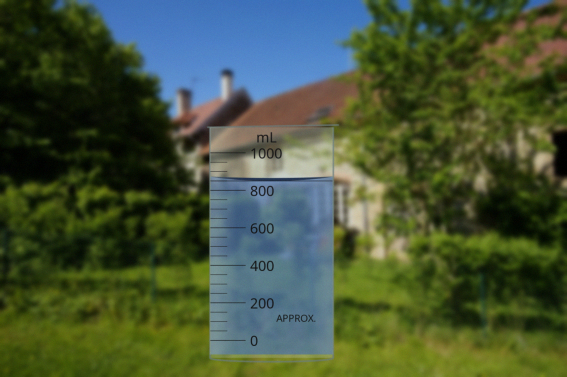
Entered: 850 mL
